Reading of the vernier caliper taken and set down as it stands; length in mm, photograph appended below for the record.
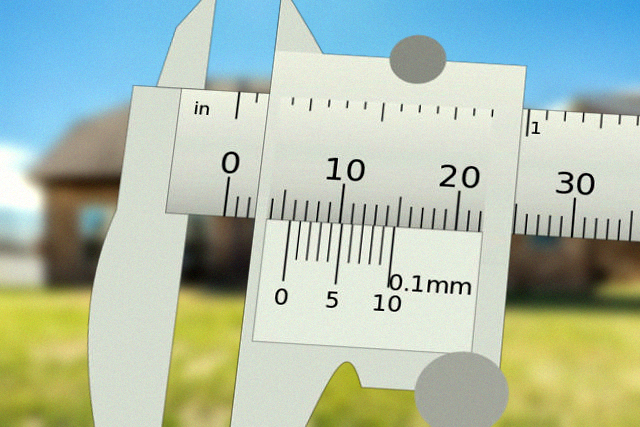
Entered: 5.7 mm
